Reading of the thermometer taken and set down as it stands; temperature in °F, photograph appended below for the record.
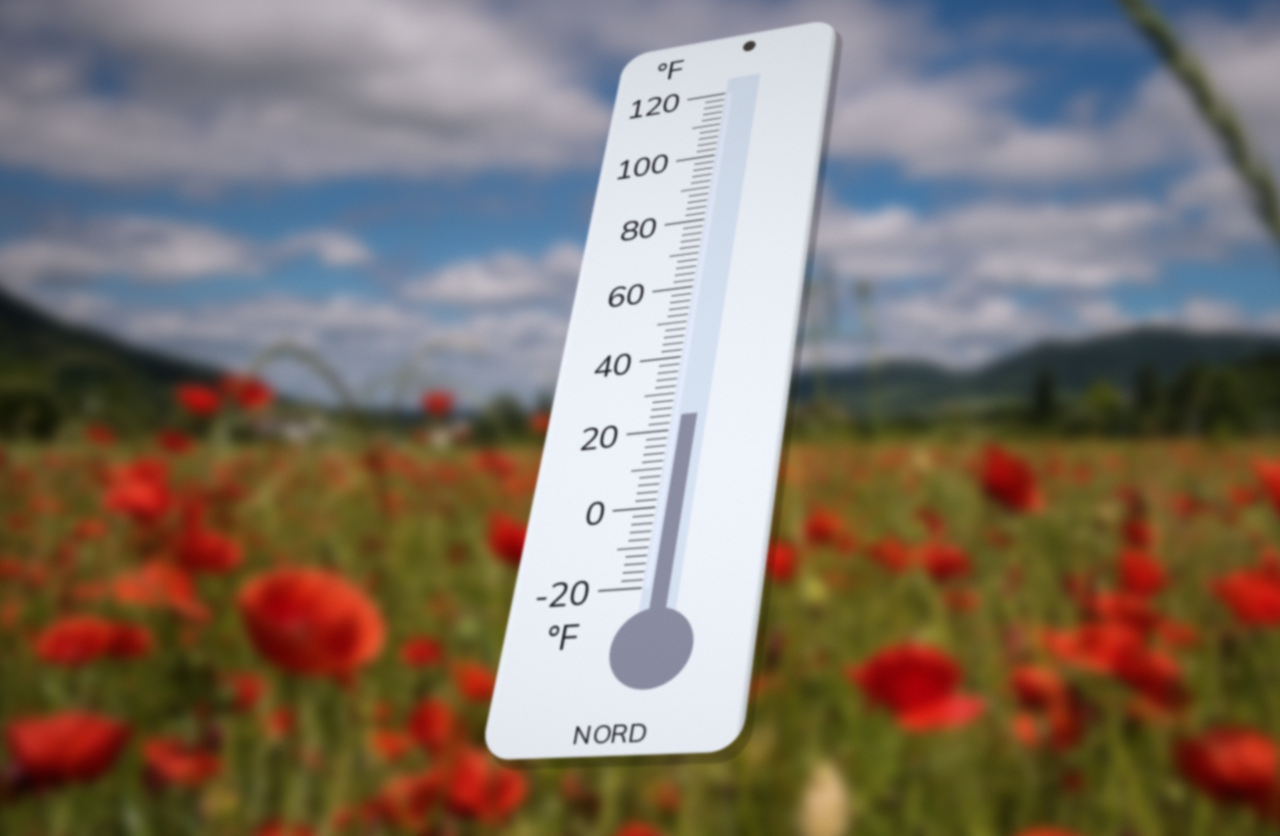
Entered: 24 °F
